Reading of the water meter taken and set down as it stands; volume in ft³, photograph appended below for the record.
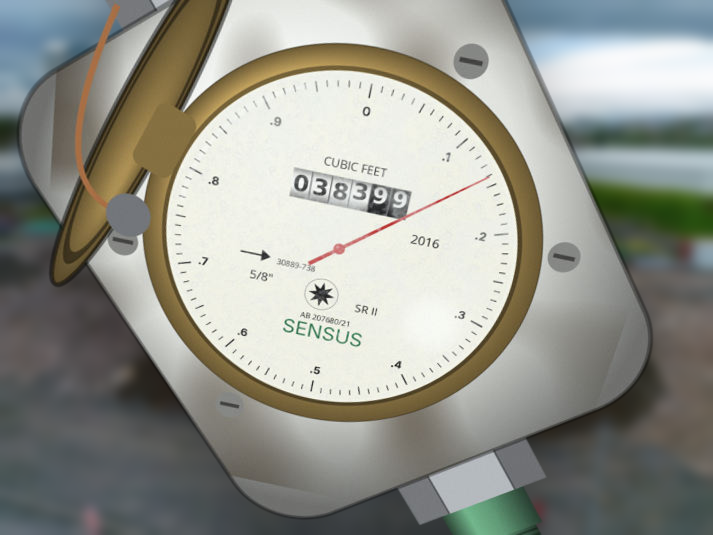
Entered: 38399.14 ft³
